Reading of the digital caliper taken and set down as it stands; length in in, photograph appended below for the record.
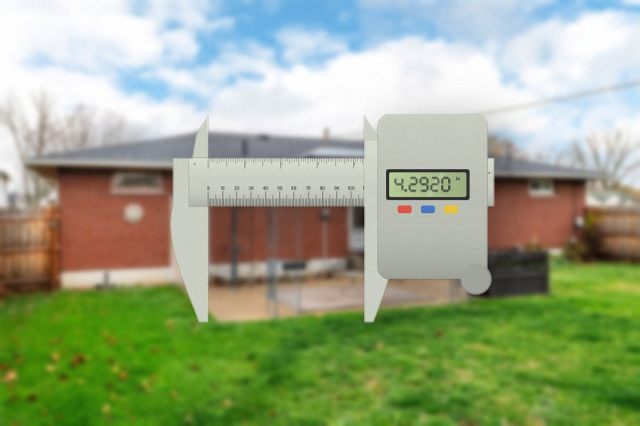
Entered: 4.2920 in
